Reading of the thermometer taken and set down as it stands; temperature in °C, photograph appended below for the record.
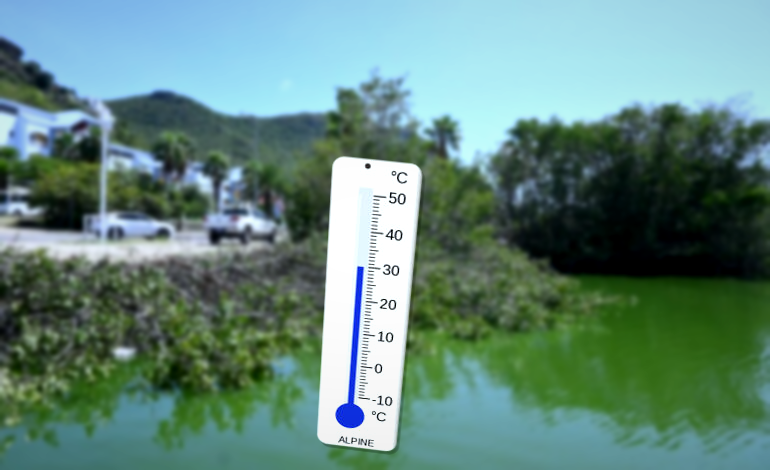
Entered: 30 °C
